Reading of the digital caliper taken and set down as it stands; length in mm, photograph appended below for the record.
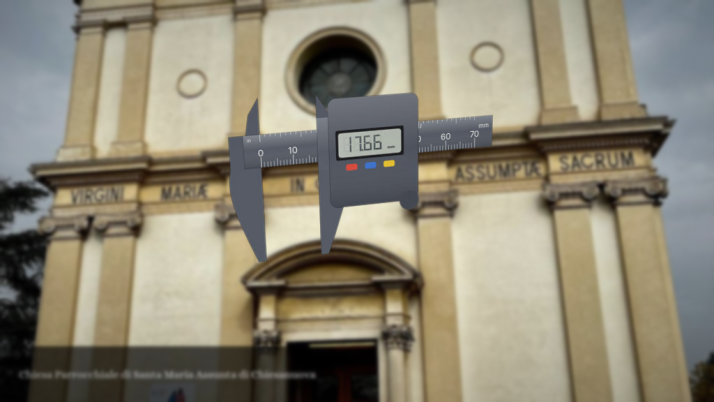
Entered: 17.66 mm
